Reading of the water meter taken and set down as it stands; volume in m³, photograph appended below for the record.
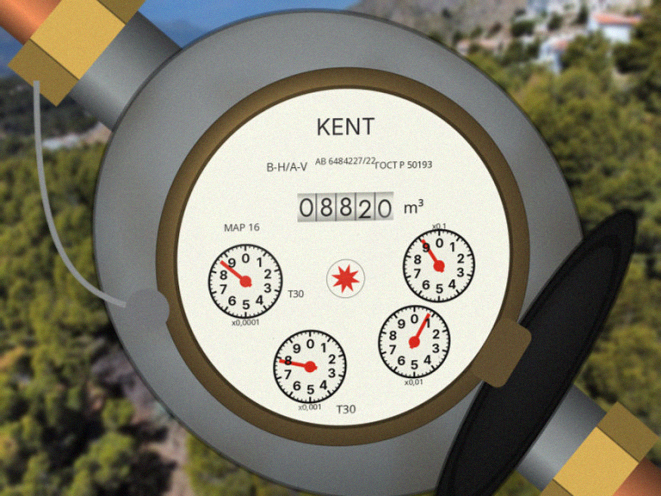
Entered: 8819.9078 m³
